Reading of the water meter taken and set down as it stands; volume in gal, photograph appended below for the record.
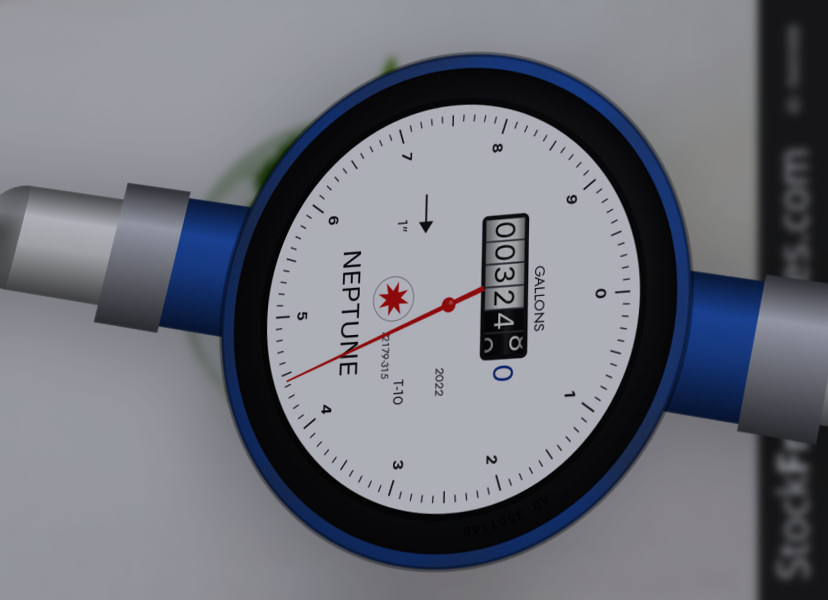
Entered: 32484.4 gal
